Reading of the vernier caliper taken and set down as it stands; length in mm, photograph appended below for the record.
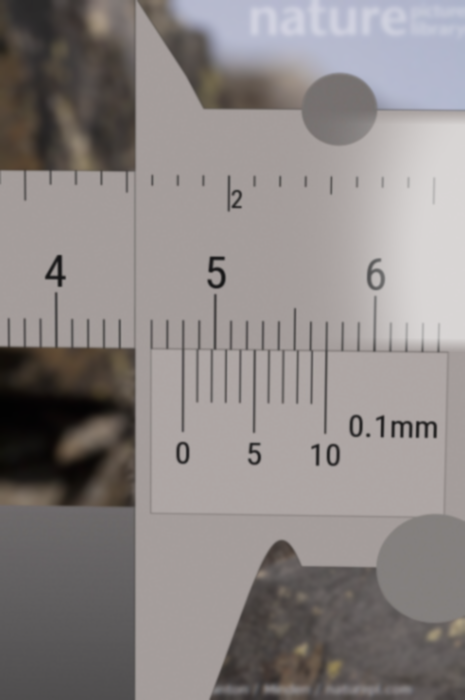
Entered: 48.0 mm
